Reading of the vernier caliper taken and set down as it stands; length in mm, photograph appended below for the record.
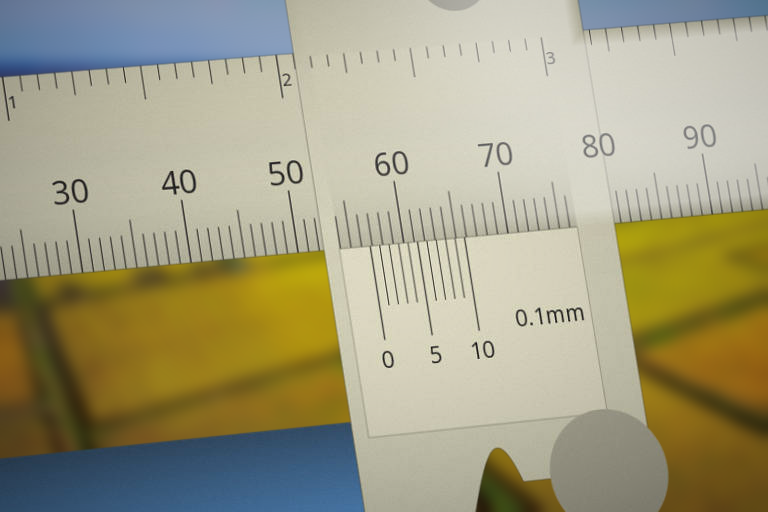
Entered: 56.8 mm
